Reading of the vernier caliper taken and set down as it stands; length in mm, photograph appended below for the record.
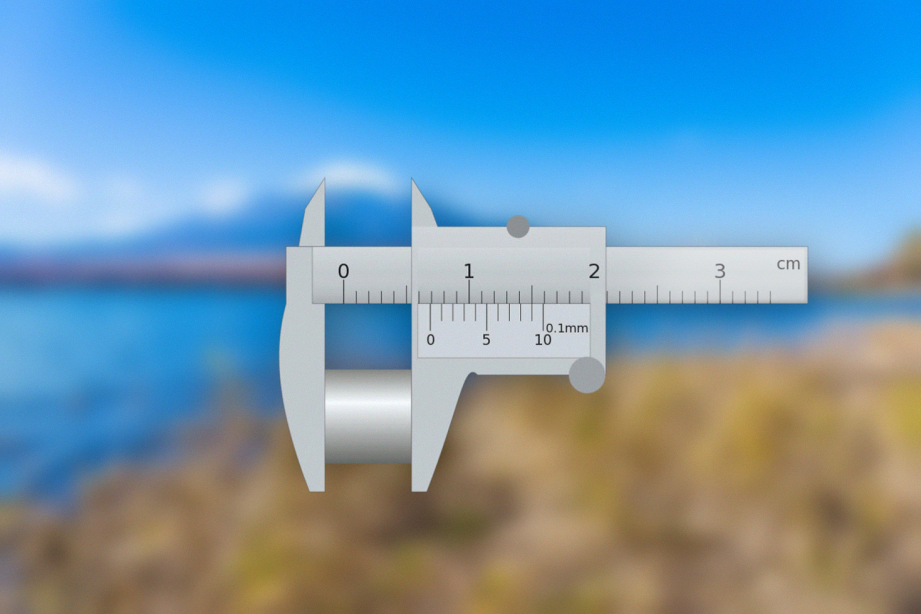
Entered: 6.9 mm
